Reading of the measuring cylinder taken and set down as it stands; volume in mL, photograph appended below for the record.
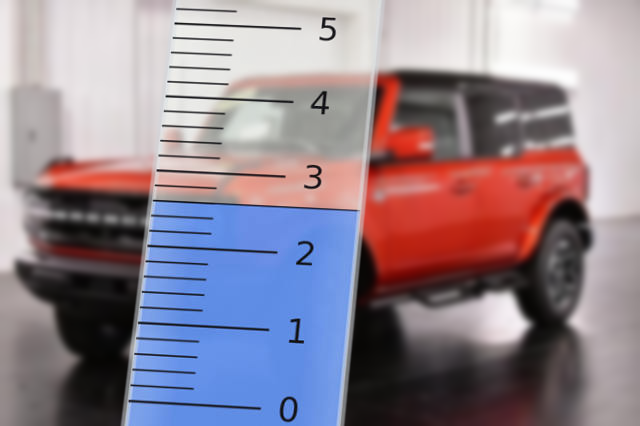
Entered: 2.6 mL
